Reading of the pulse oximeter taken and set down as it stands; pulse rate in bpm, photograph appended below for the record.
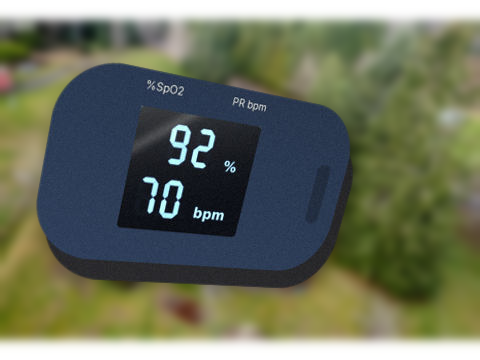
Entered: 70 bpm
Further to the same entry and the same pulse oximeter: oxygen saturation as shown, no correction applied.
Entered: 92 %
